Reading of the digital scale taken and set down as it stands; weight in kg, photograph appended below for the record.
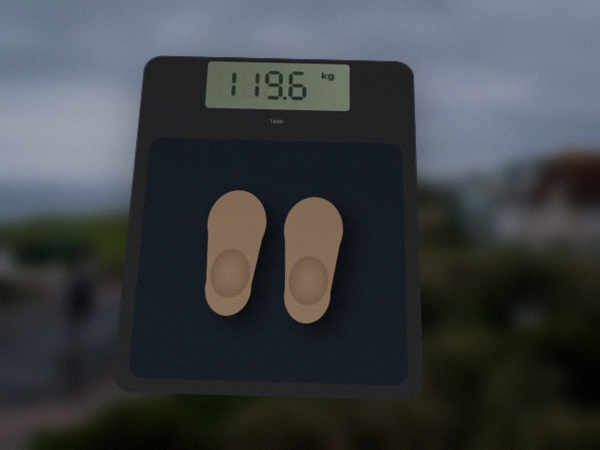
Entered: 119.6 kg
